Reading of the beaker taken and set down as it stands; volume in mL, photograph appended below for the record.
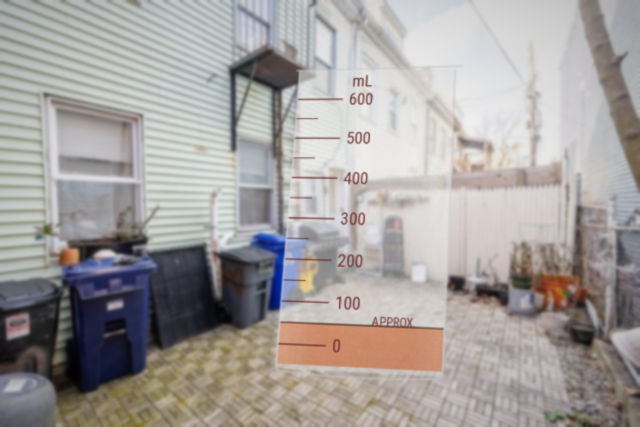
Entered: 50 mL
